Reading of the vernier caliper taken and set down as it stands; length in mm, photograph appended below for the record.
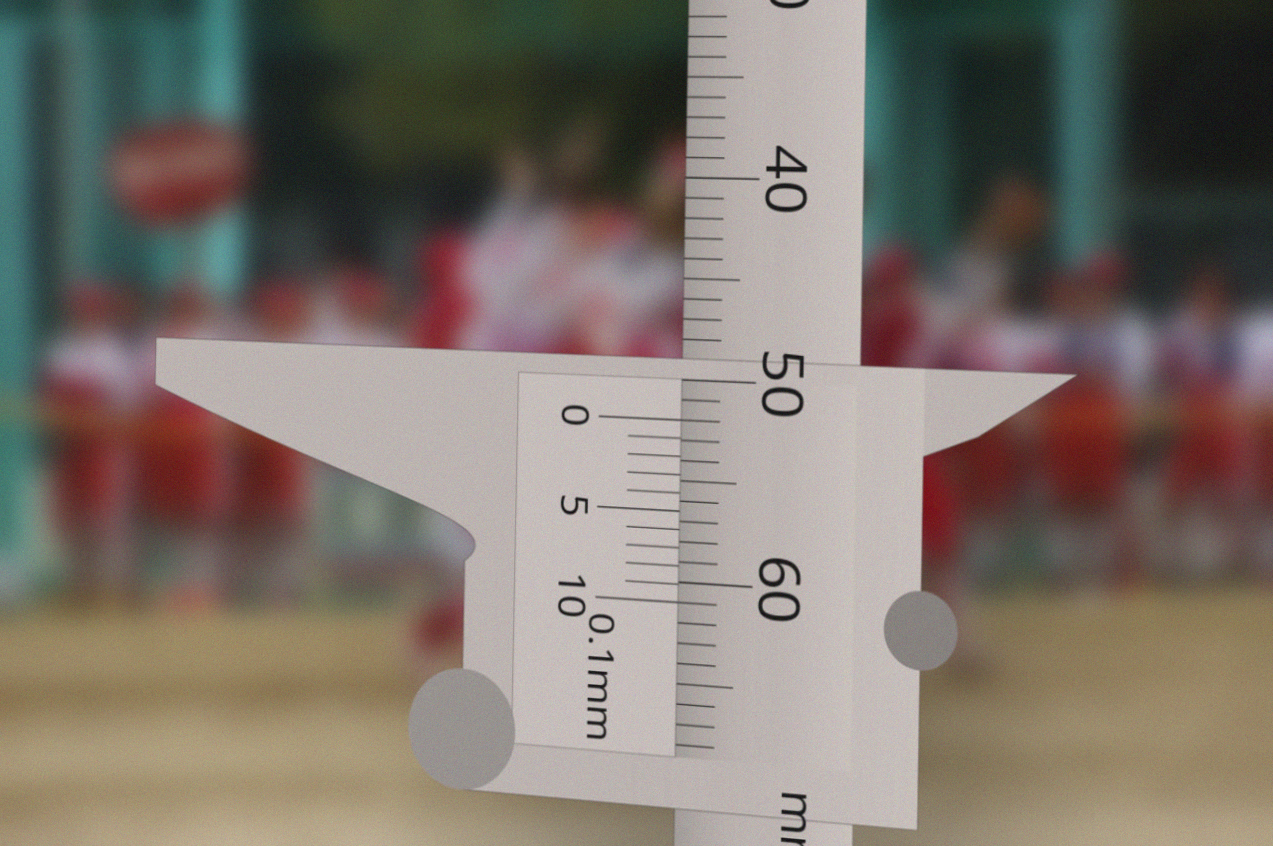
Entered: 52.0 mm
